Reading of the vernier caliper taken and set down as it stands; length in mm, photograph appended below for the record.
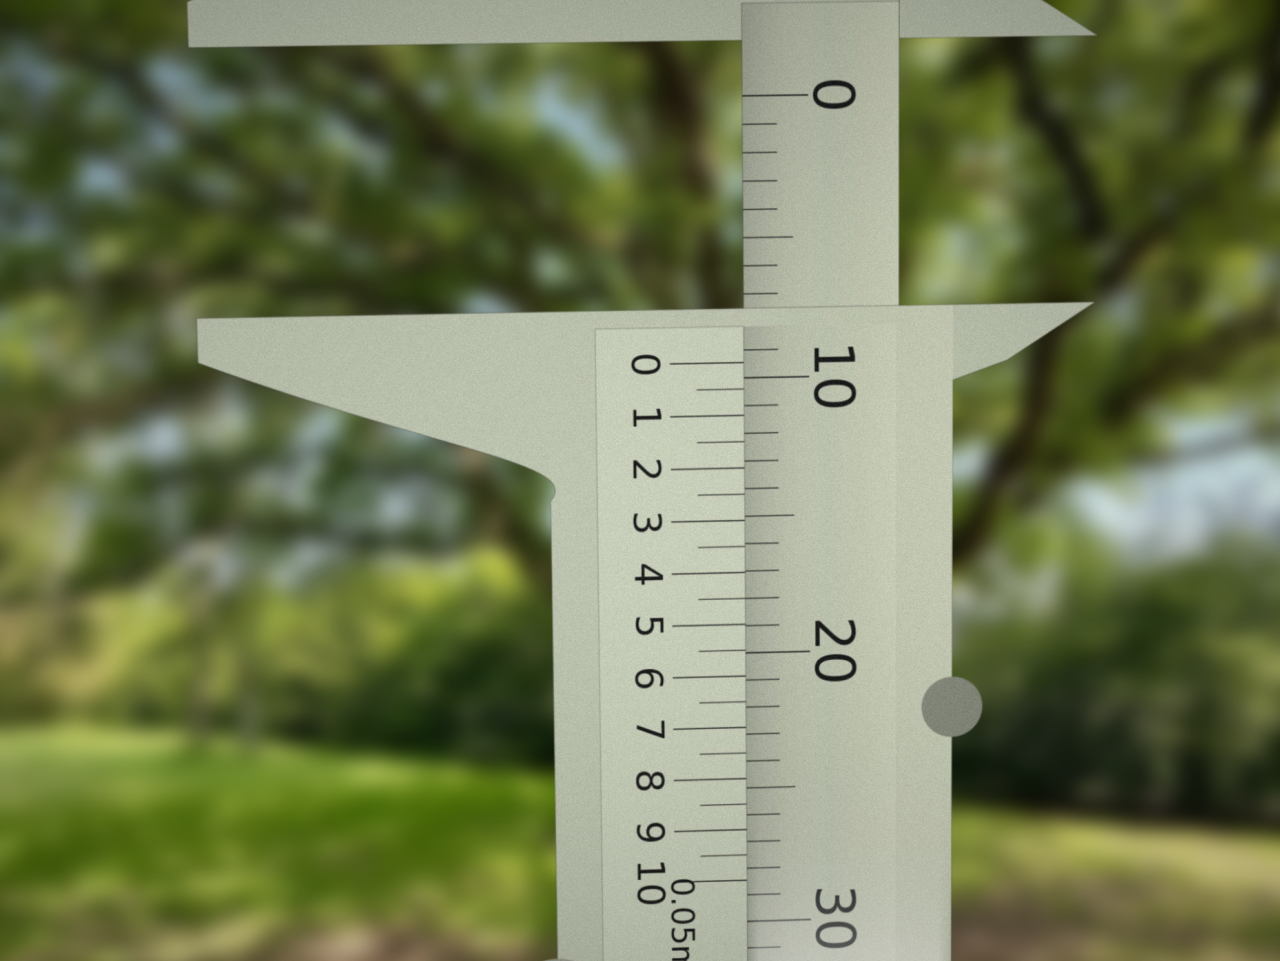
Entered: 9.45 mm
